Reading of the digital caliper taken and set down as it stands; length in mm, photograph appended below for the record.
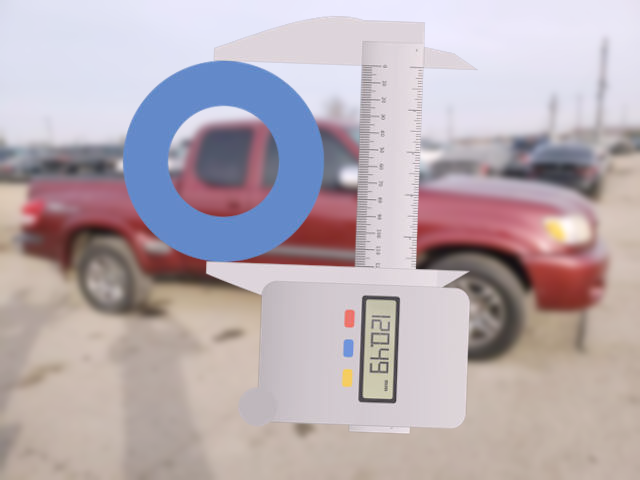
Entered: 120.49 mm
